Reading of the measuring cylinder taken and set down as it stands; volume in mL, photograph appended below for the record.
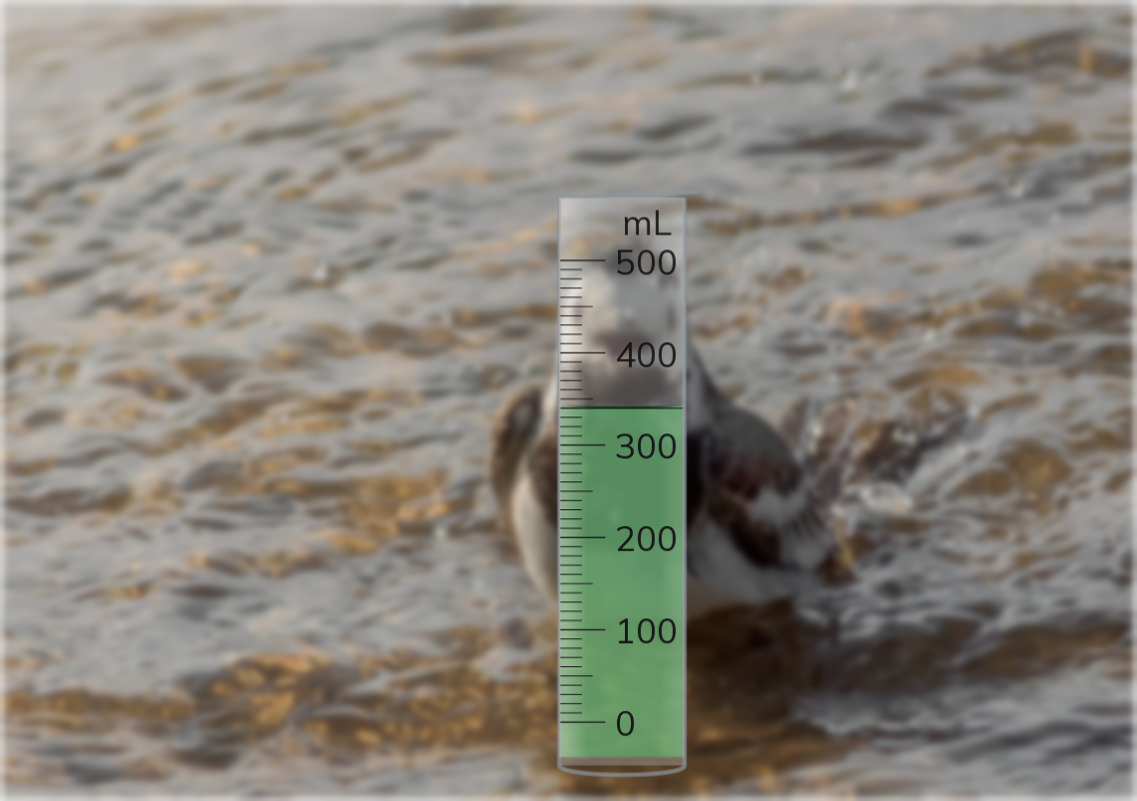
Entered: 340 mL
